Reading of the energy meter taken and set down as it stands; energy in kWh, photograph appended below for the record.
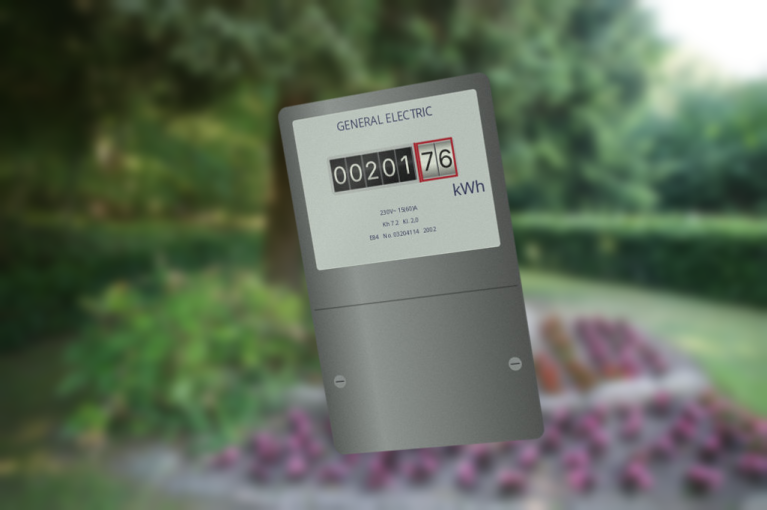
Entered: 201.76 kWh
